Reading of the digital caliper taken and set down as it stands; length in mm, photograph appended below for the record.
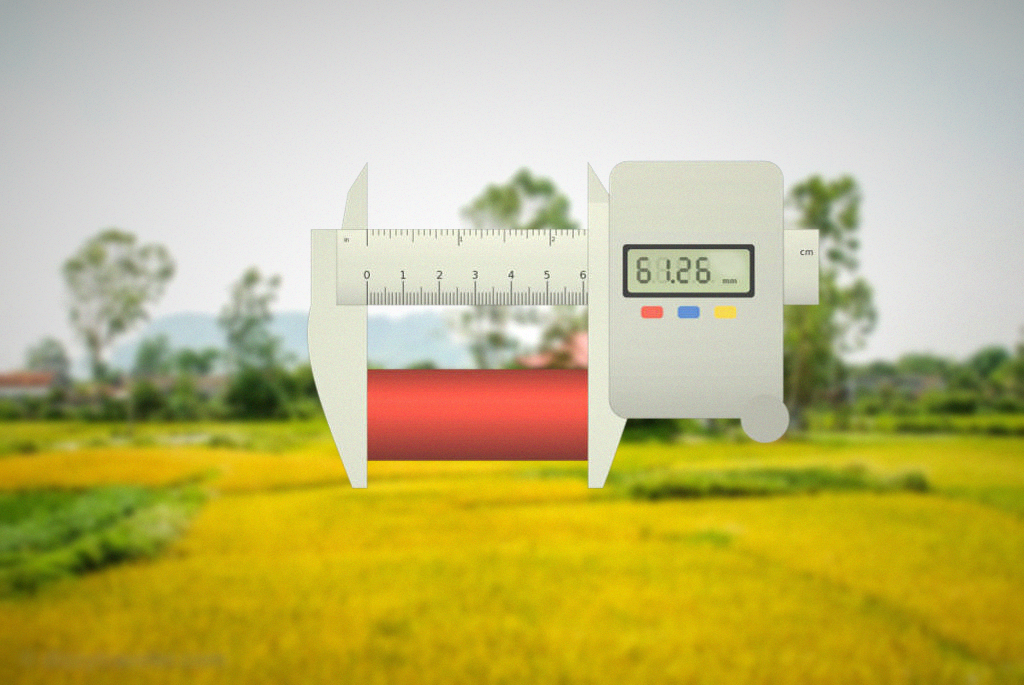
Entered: 61.26 mm
